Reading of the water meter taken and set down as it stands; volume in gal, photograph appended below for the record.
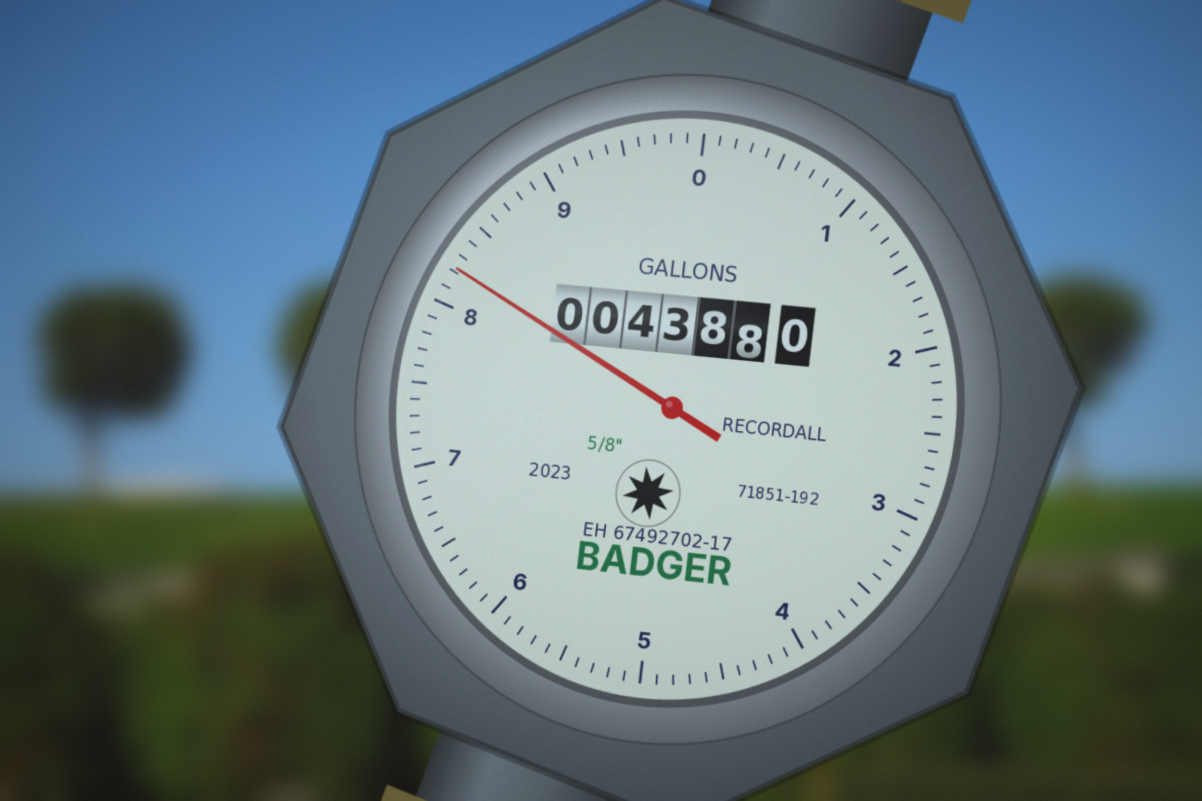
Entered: 43878.2 gal
